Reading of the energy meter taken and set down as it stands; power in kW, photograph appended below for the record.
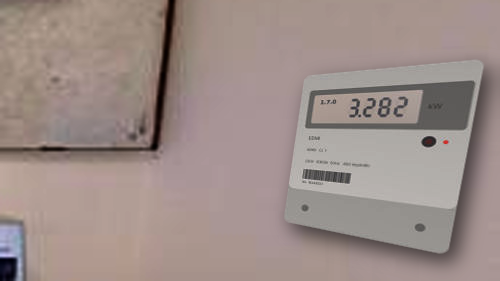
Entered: 3.282 kW
